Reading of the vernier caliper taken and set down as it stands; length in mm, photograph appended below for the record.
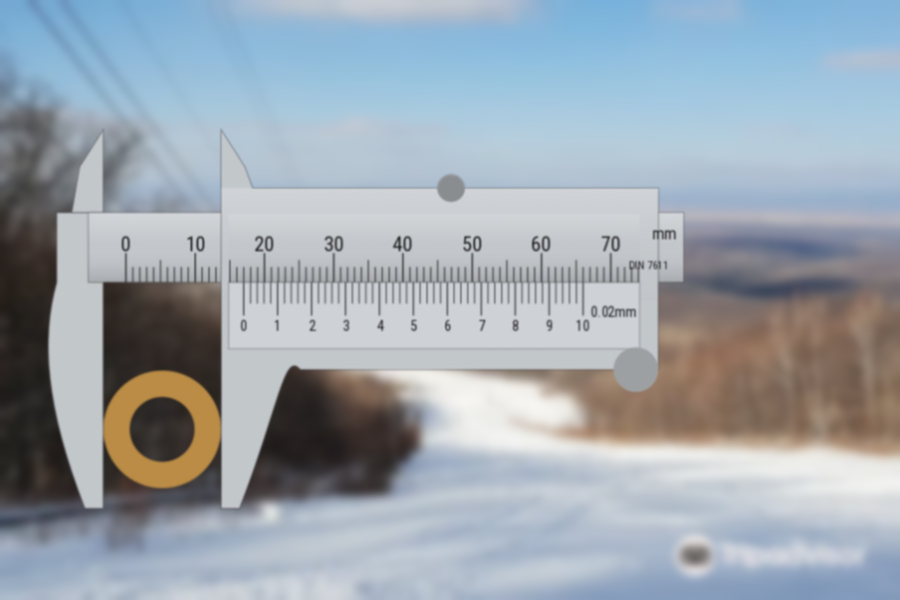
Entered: 17.0 mm
